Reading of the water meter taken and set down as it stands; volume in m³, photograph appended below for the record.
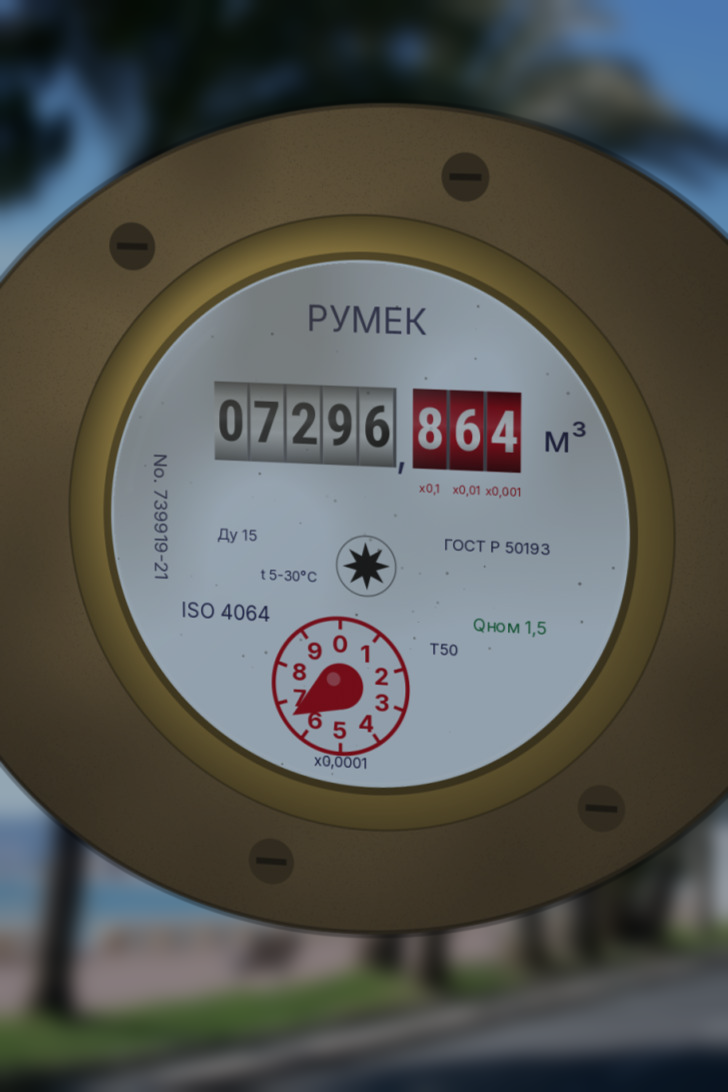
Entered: 7296.8646 m³
